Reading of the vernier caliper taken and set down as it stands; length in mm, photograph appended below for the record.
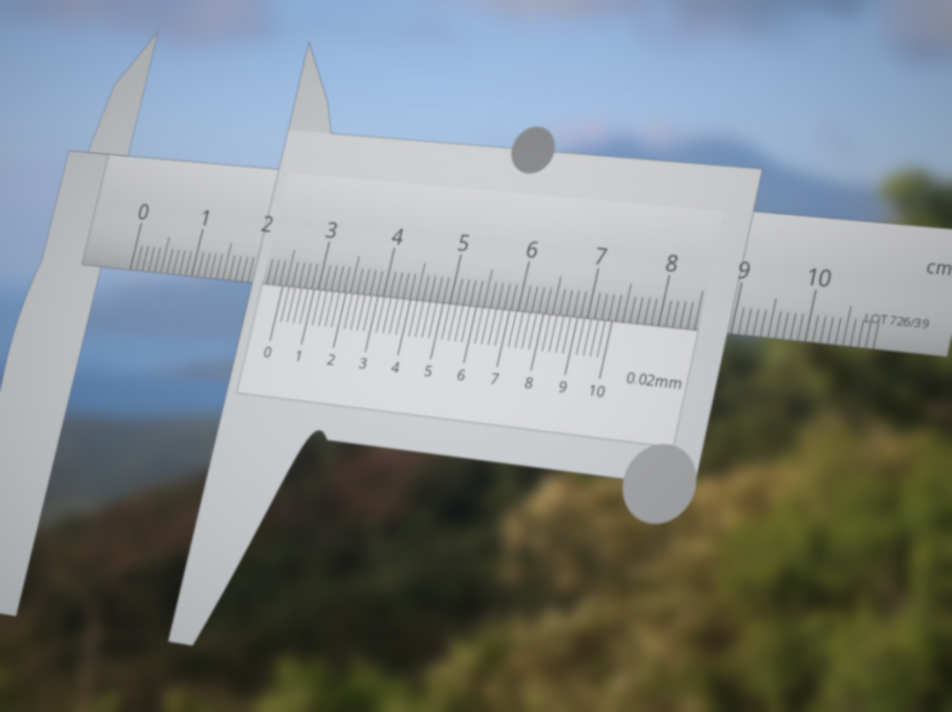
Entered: 24.5 mm
